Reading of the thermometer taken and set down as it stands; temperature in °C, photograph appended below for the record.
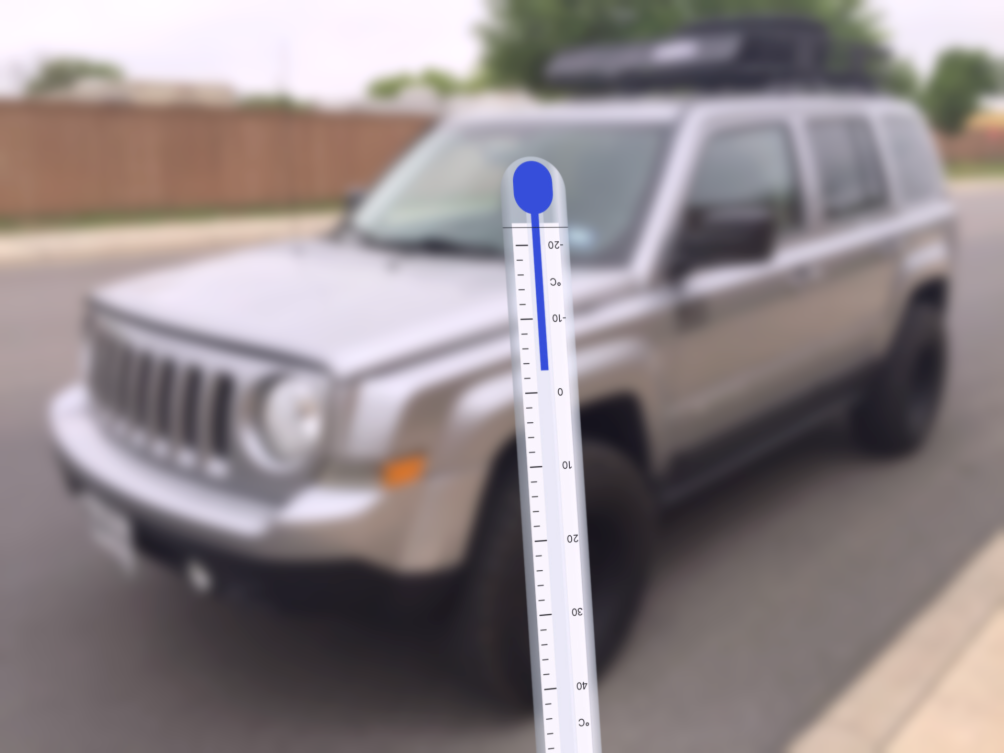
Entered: -3 °C
